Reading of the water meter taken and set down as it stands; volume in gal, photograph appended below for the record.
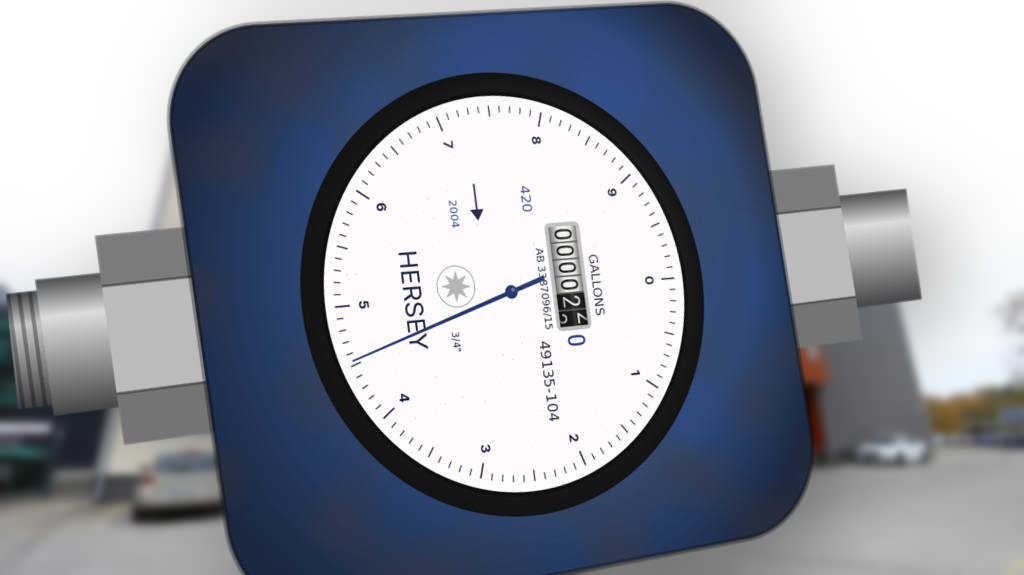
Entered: 224.5 gal
